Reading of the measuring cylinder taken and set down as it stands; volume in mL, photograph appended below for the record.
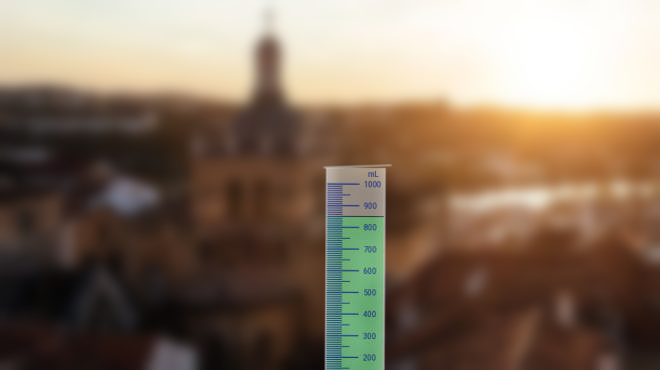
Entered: 850 mL
